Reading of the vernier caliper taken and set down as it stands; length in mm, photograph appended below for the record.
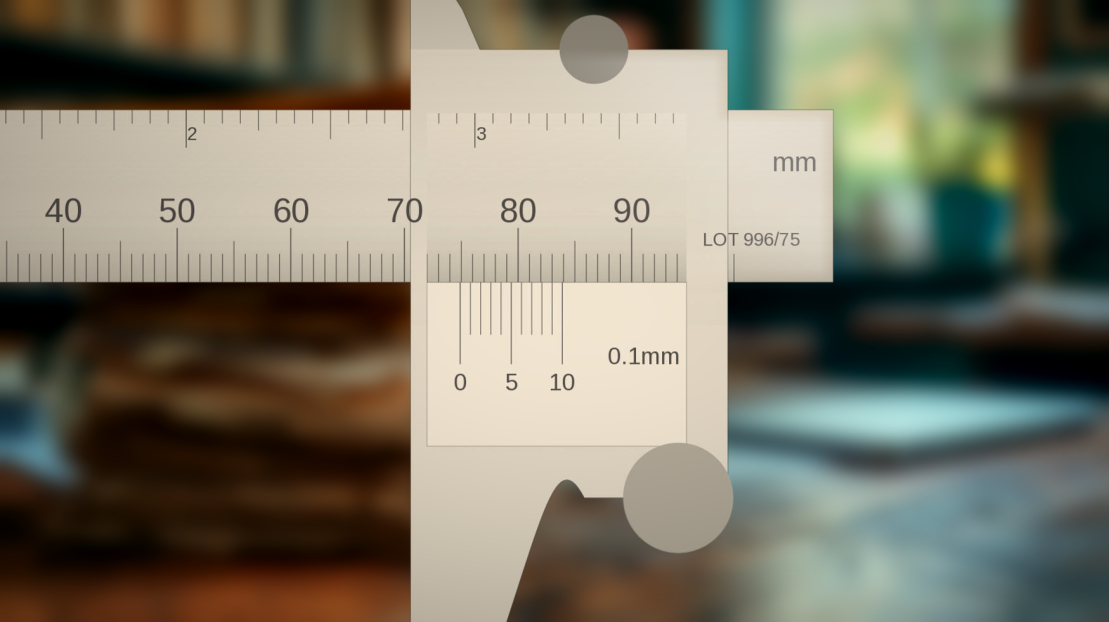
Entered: 74.9 mm
